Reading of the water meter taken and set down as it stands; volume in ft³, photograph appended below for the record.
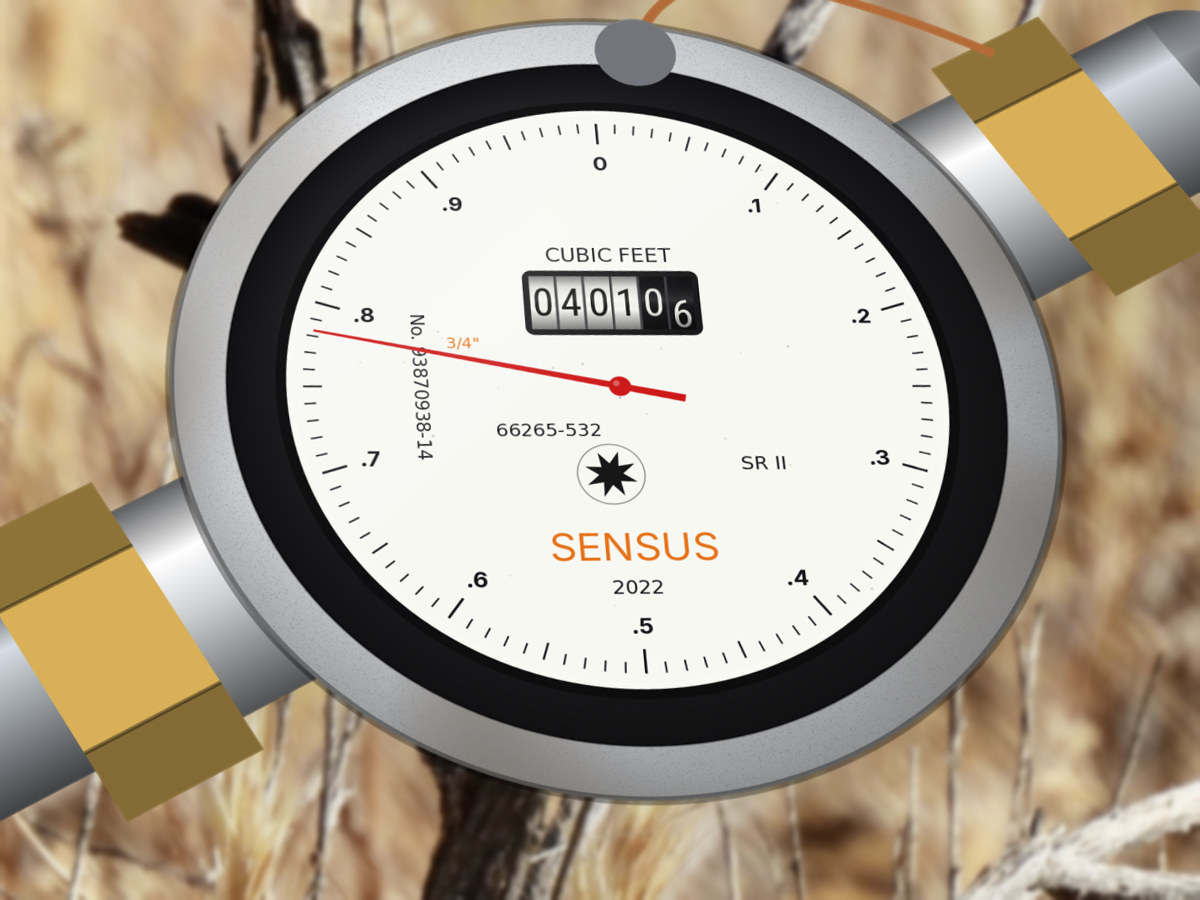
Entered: 40105.78 ft³
